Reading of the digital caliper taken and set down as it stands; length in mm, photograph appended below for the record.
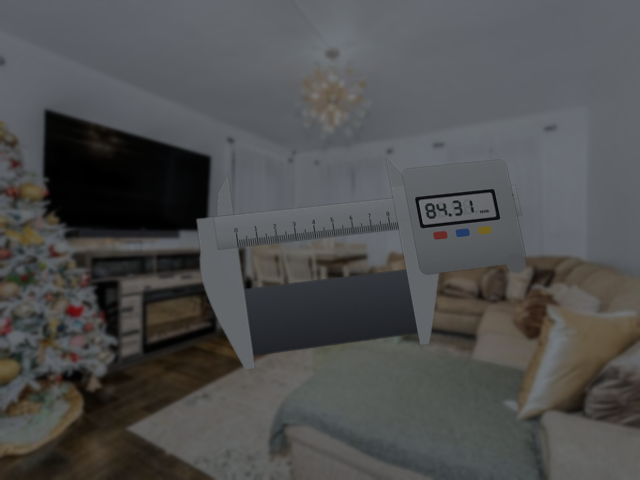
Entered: 84.31 mm
